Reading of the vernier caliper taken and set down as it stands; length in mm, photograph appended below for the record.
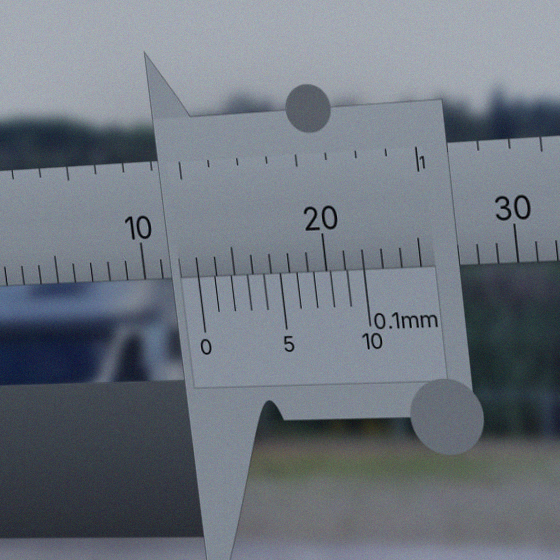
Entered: 13.0 mm
